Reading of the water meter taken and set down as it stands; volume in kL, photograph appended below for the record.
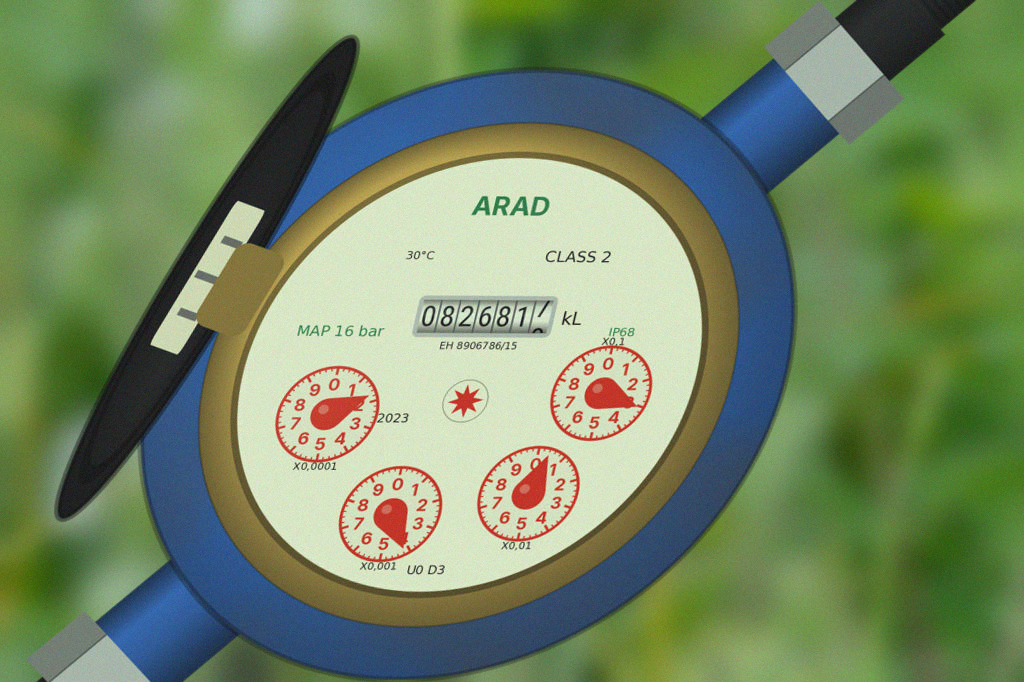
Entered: 826817.3041 kL
